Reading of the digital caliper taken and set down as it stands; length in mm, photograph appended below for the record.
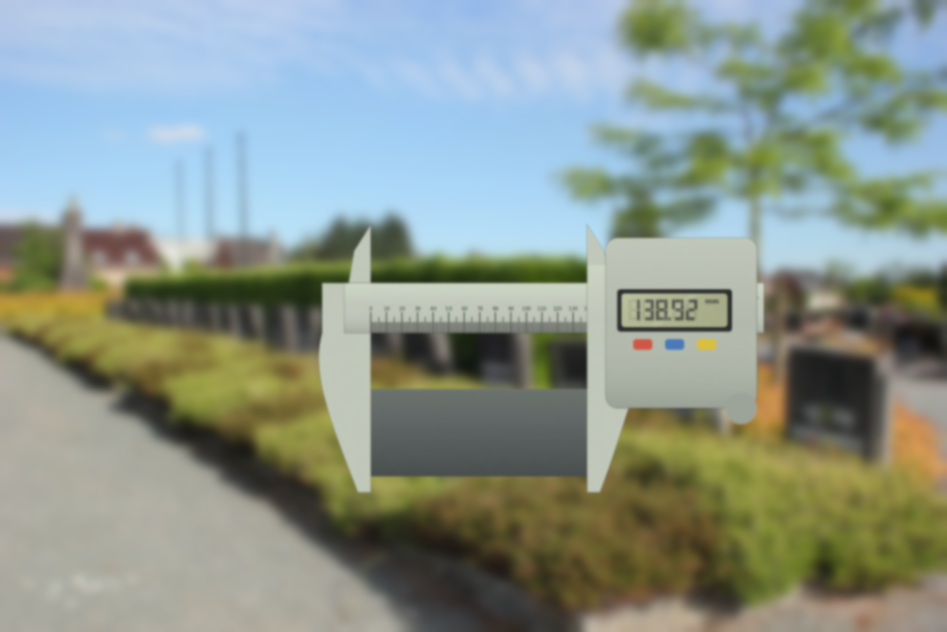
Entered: 138.92 mm
